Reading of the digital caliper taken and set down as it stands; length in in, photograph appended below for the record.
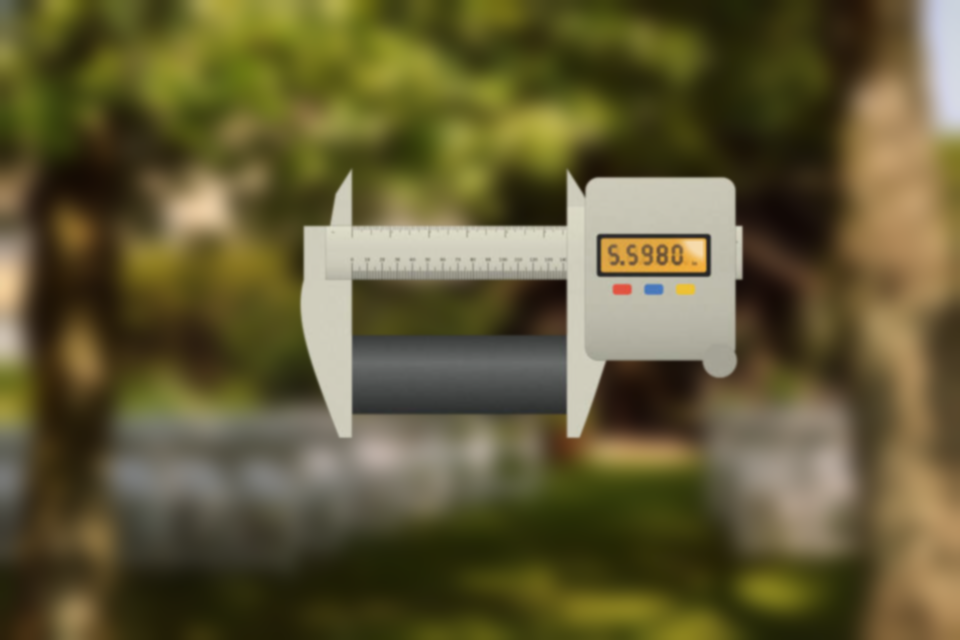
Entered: 5.5980 in
